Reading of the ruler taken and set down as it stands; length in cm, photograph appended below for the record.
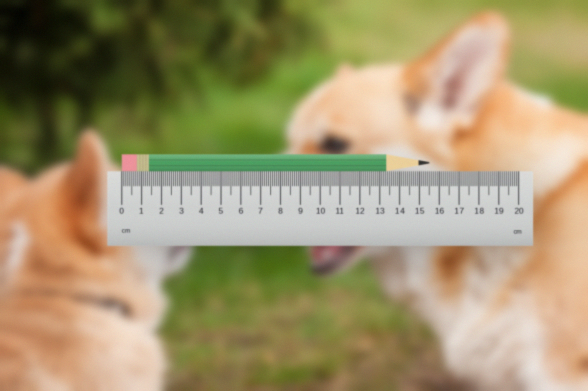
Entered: 15.5 cm
